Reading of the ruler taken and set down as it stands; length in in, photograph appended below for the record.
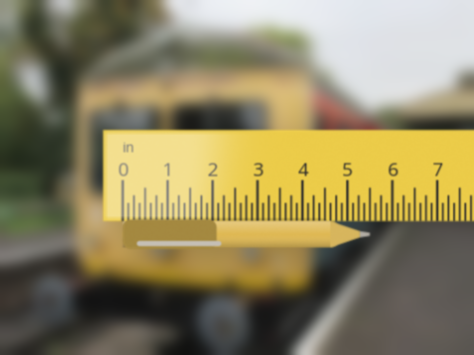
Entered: 5.5 in
